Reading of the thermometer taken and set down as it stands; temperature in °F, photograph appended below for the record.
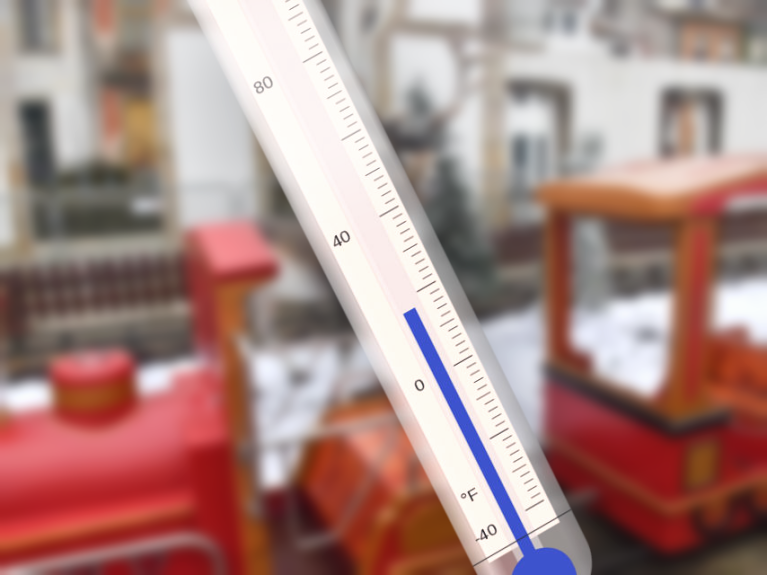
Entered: 17 °F
